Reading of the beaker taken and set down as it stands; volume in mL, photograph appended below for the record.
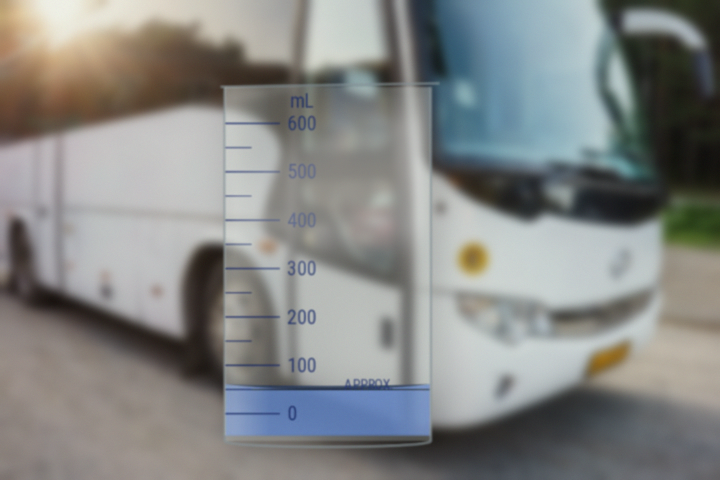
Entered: 50 mL
